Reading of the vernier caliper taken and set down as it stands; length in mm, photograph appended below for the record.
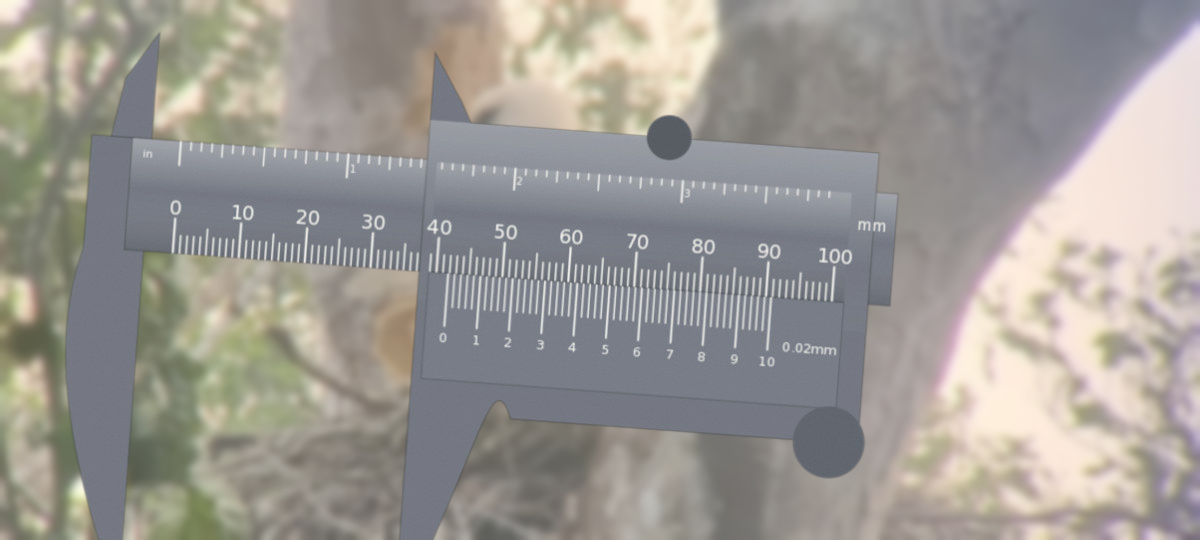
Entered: 41.8 mm
